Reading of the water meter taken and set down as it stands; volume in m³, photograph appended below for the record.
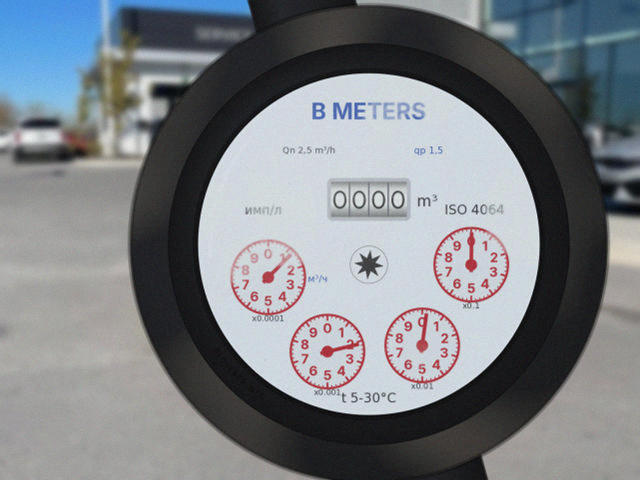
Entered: 0.0021 m³
